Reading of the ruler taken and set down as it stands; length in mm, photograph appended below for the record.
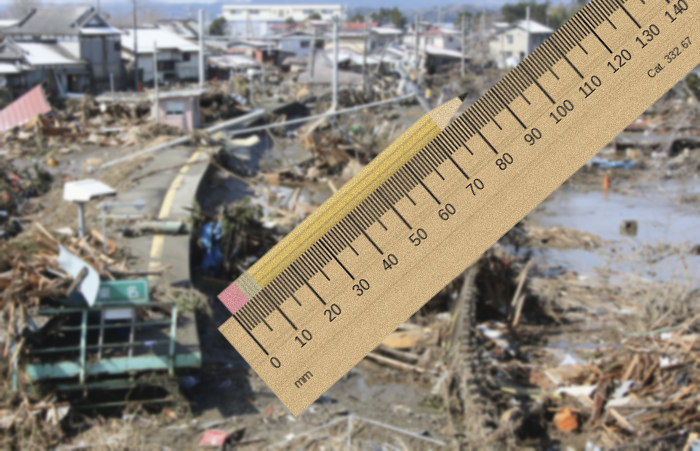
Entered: 85 mm
